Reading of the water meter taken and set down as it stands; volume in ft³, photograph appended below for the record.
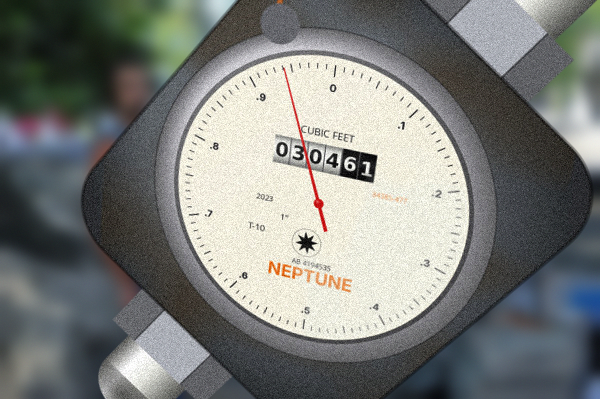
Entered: 30460.94 ft³
